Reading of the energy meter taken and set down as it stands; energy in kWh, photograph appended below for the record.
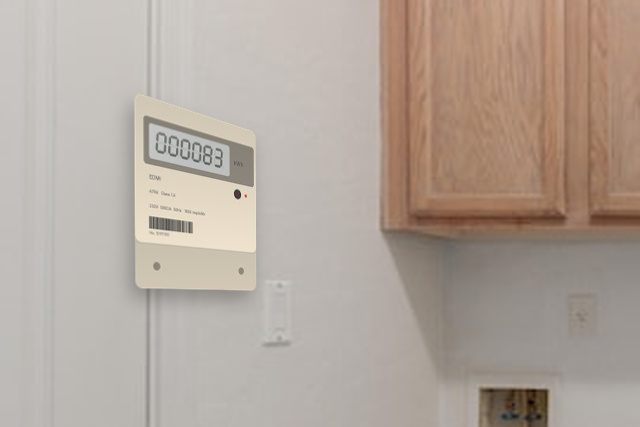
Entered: 83 kWh
